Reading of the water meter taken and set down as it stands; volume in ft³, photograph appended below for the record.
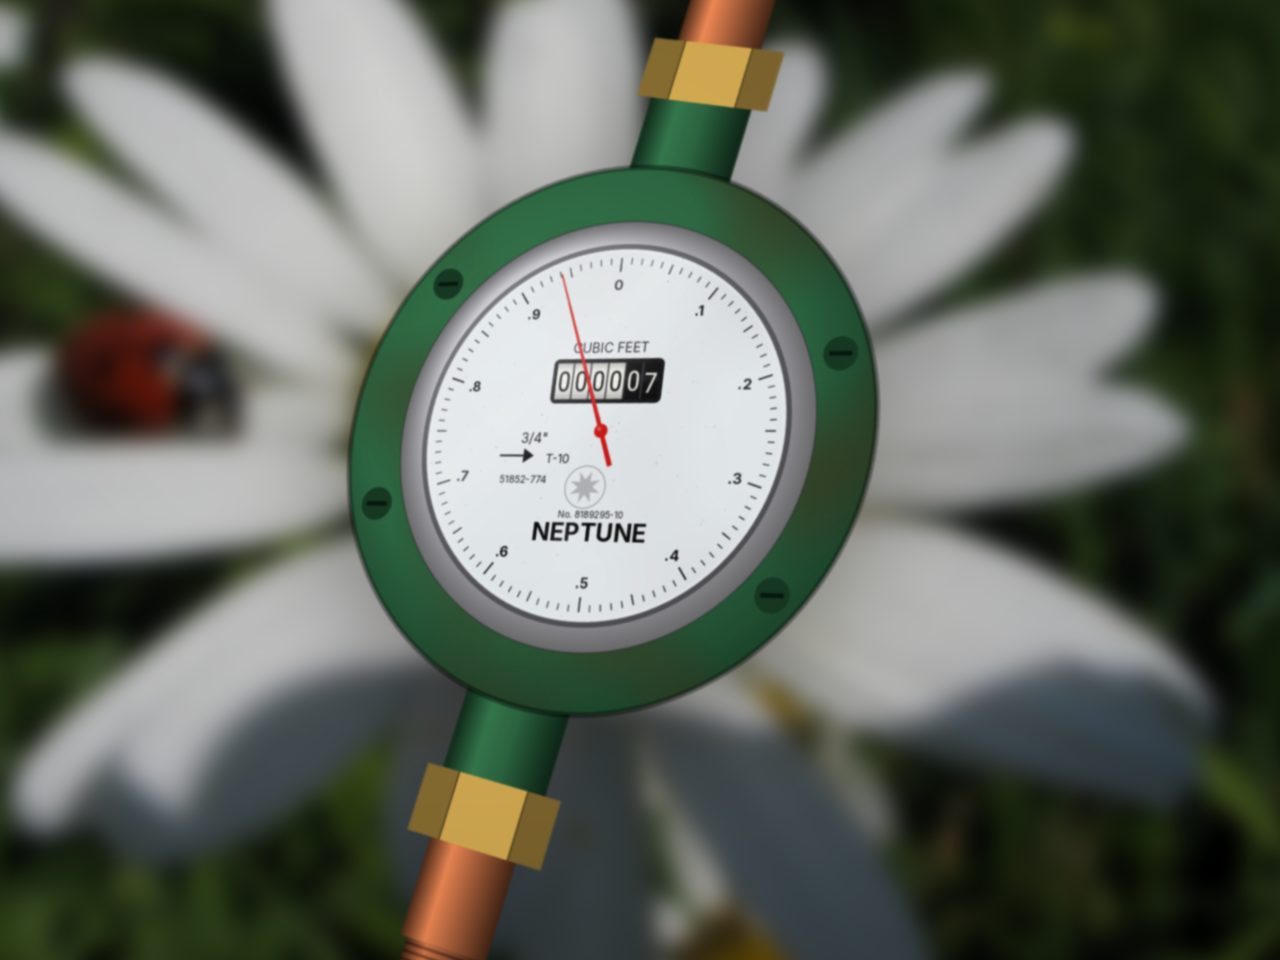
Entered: 6.94 ft³
